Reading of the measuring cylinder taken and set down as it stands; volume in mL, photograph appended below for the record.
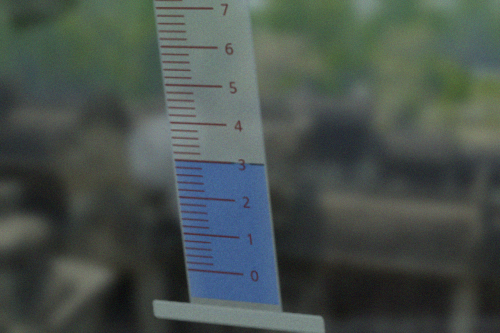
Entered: 3 mL
